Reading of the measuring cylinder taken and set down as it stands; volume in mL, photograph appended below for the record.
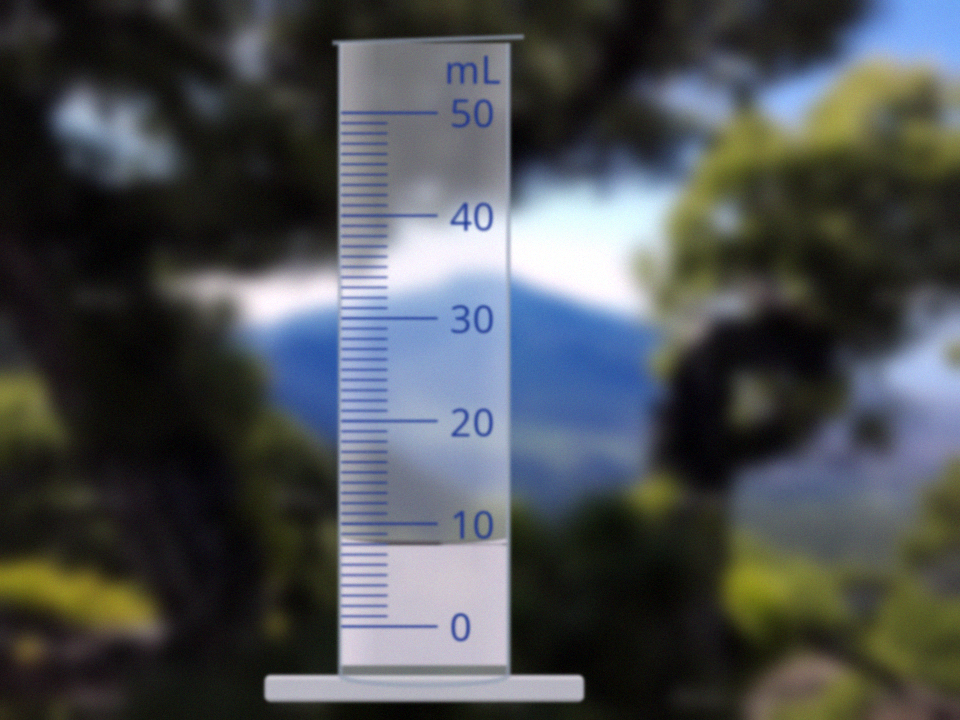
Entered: 8 mL
